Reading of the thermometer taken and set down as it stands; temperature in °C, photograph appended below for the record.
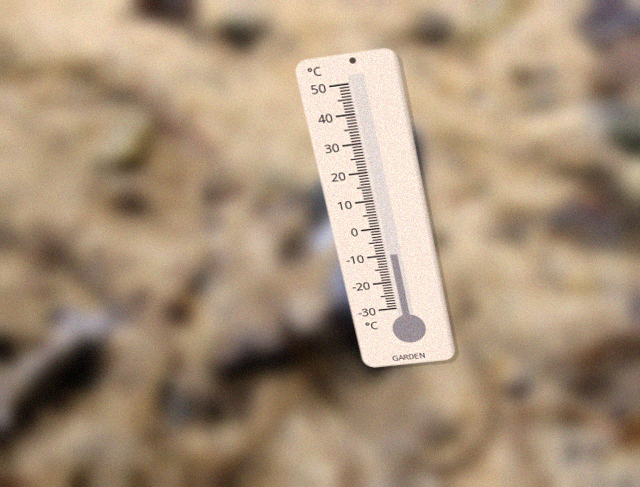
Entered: -10 °C
